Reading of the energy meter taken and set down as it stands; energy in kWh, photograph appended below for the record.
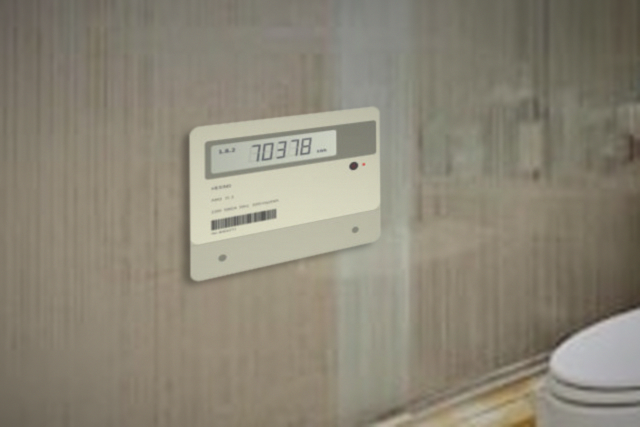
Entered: 70378 kWh
